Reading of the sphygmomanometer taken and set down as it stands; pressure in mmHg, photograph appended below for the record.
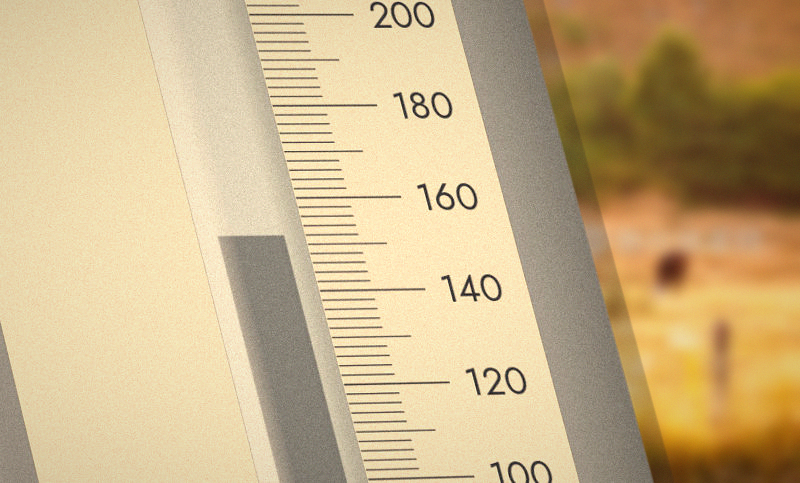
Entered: 152 mmHg
